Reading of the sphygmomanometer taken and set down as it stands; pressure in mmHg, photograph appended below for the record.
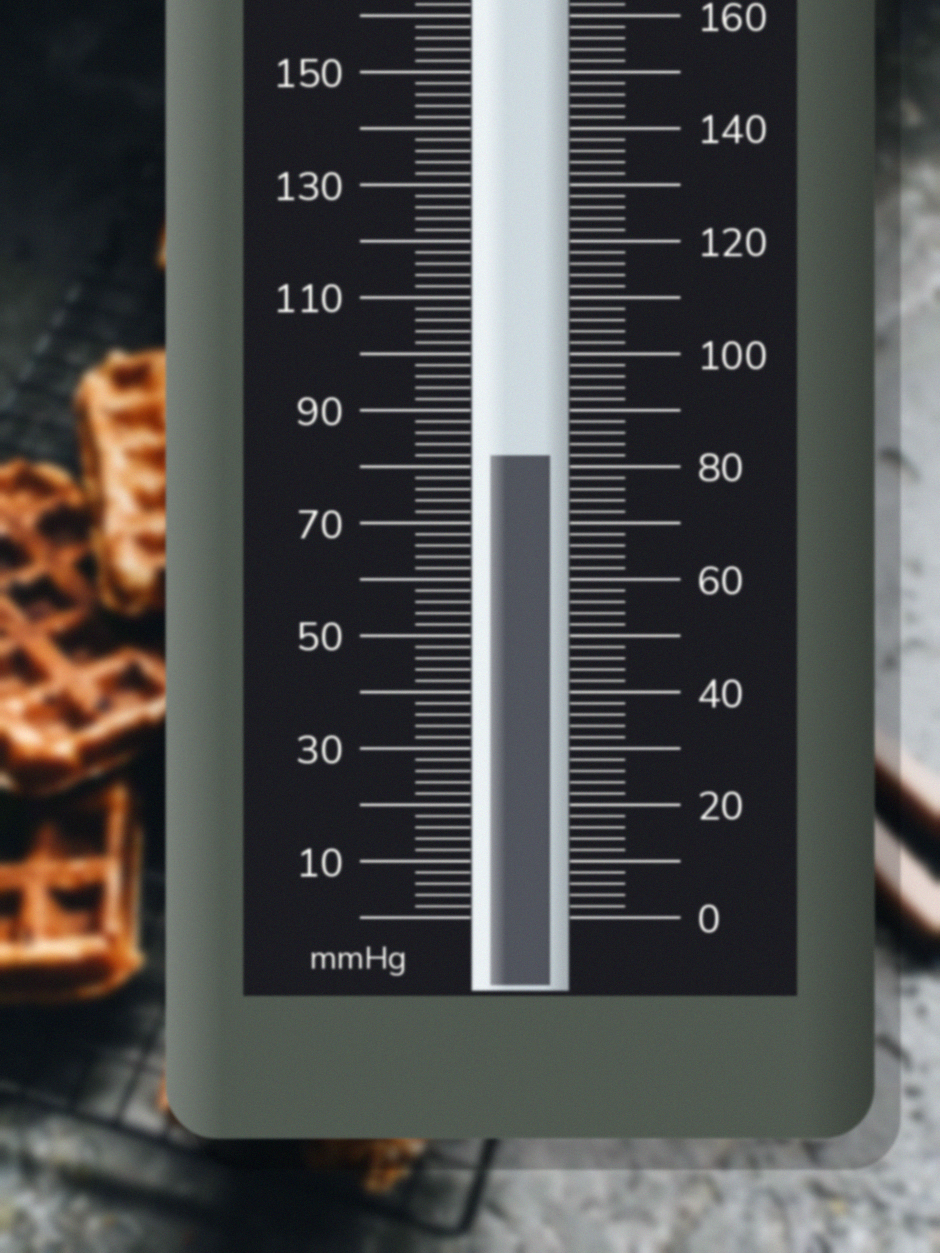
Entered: 82 mmHg
